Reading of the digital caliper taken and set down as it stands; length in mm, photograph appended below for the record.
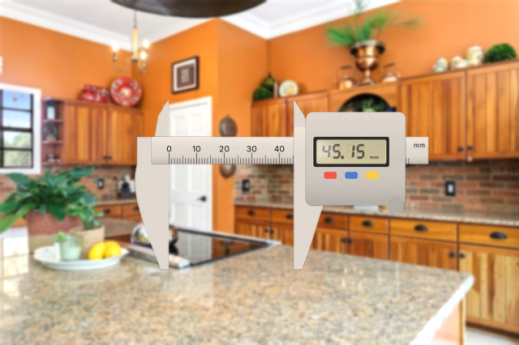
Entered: 45.15 mm
